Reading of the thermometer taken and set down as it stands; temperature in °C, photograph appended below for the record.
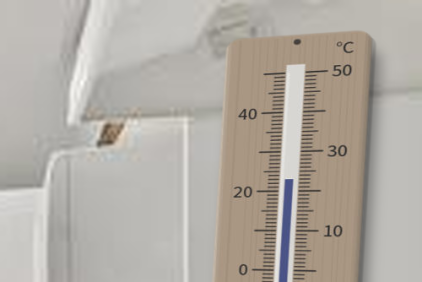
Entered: 23 °C
